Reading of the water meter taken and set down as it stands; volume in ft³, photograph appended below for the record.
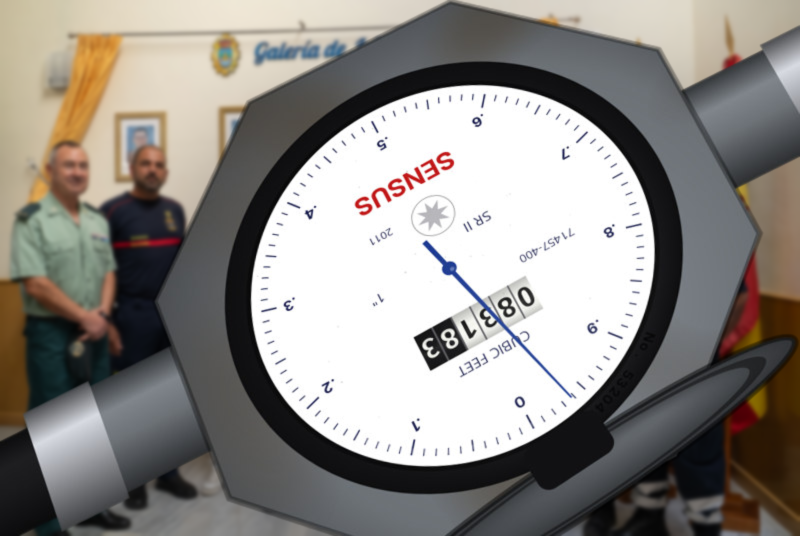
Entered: 83182.96 ft³
